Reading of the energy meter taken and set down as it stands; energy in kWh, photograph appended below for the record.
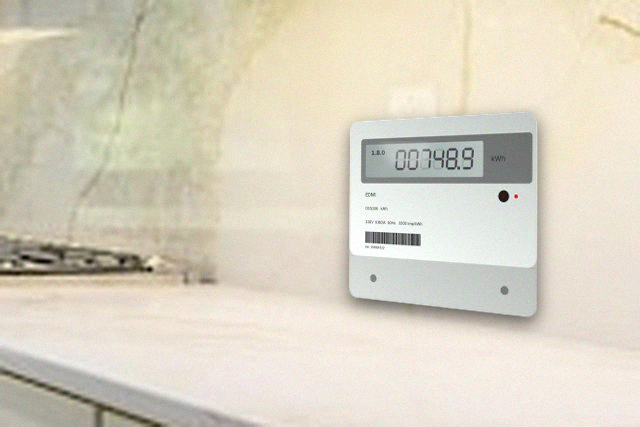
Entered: 748.9 kWh
